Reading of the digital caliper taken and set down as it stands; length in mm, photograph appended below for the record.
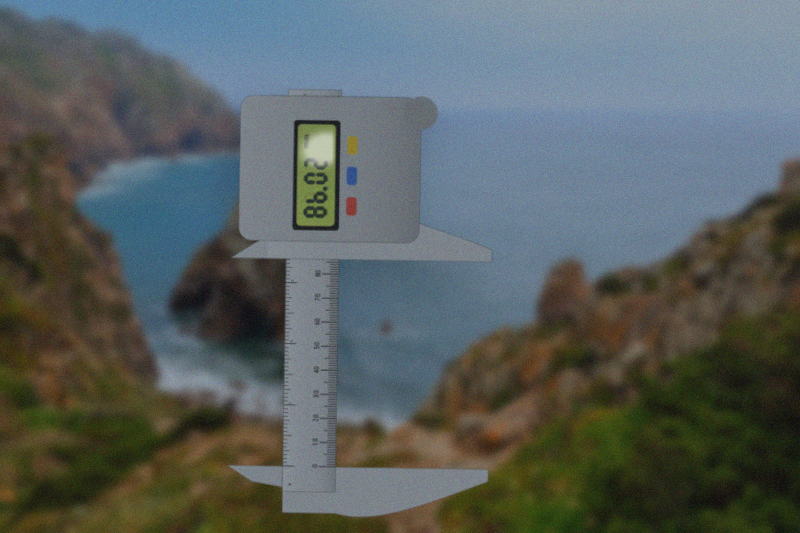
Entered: 86.02 mm
